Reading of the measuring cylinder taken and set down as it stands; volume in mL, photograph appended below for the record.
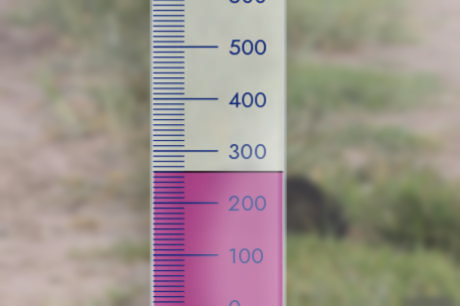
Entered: 260 mL
